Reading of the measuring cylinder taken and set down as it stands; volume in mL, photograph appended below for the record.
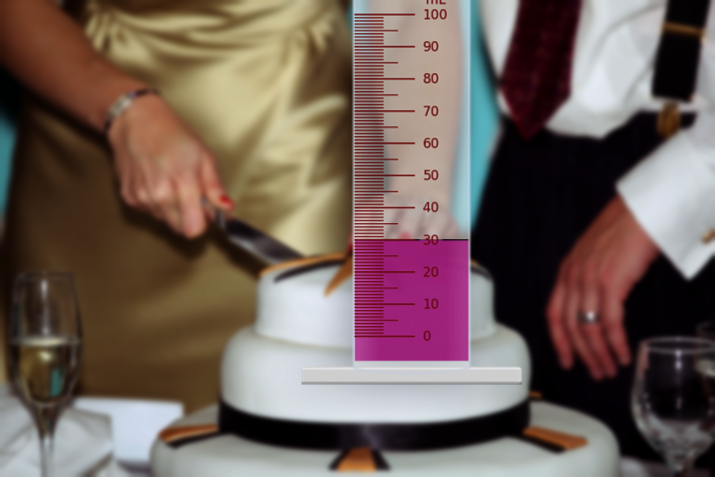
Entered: 30 mL
